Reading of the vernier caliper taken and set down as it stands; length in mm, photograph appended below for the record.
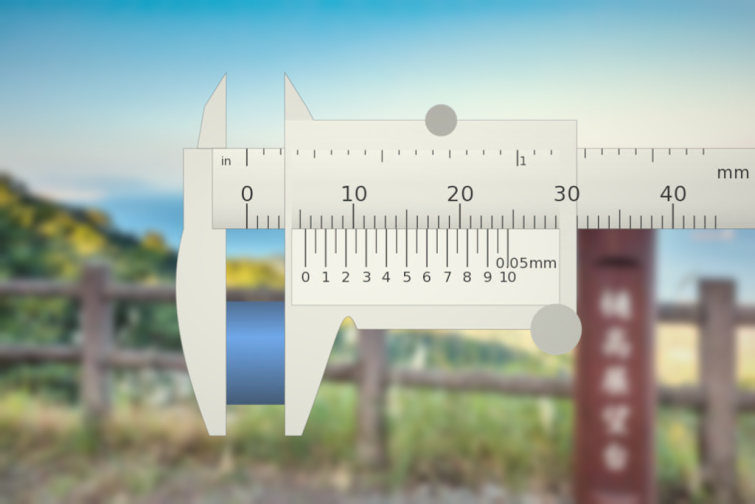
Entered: 5.5 mm
